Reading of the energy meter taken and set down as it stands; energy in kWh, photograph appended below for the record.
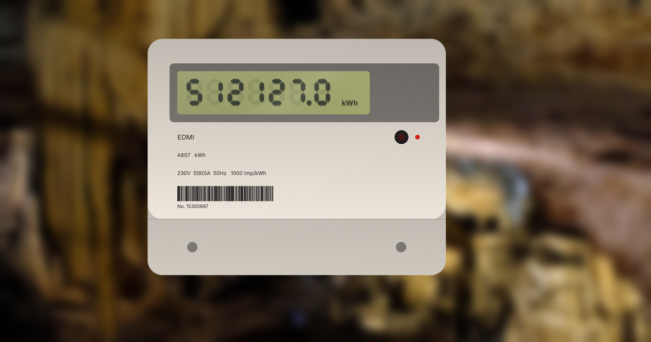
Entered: 512127.0 kWh
